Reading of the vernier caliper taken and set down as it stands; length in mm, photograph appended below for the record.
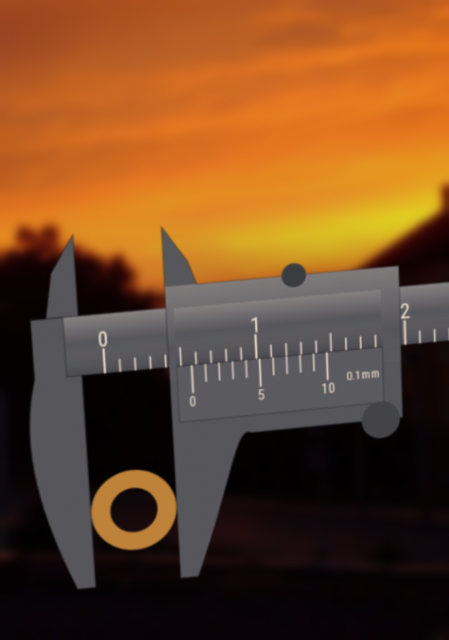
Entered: 5.7 mm
